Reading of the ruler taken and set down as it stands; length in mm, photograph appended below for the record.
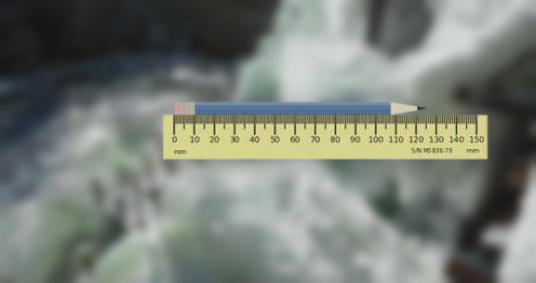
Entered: 125 mm
